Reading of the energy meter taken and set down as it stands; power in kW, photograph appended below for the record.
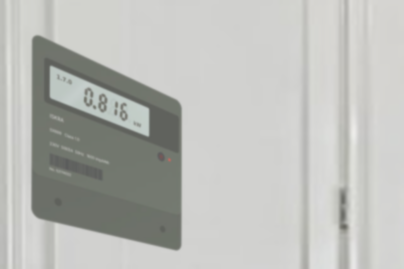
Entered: 0.816 kW
